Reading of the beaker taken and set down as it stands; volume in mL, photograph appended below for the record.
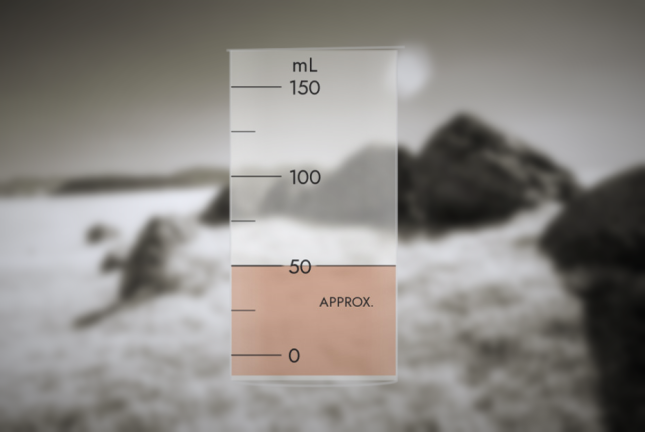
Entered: 50 mL
